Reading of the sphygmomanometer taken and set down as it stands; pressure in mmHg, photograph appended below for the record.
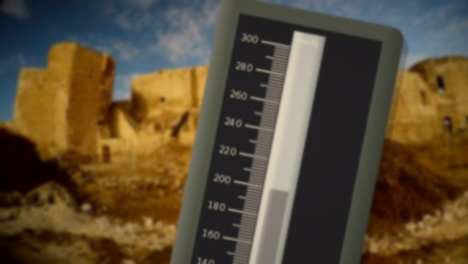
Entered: 200 mmHg
